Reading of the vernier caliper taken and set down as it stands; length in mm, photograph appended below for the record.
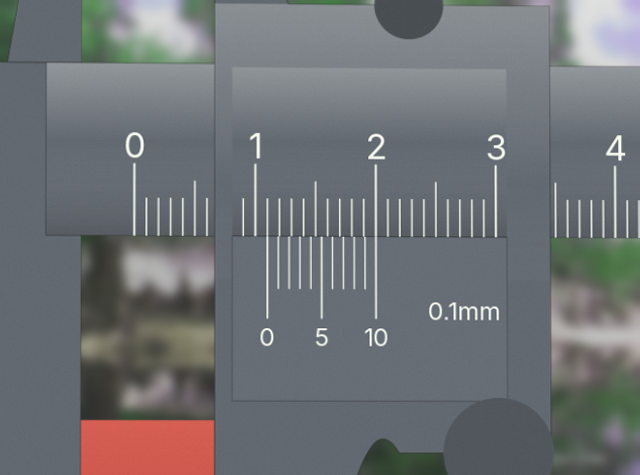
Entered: 11.0 mm
